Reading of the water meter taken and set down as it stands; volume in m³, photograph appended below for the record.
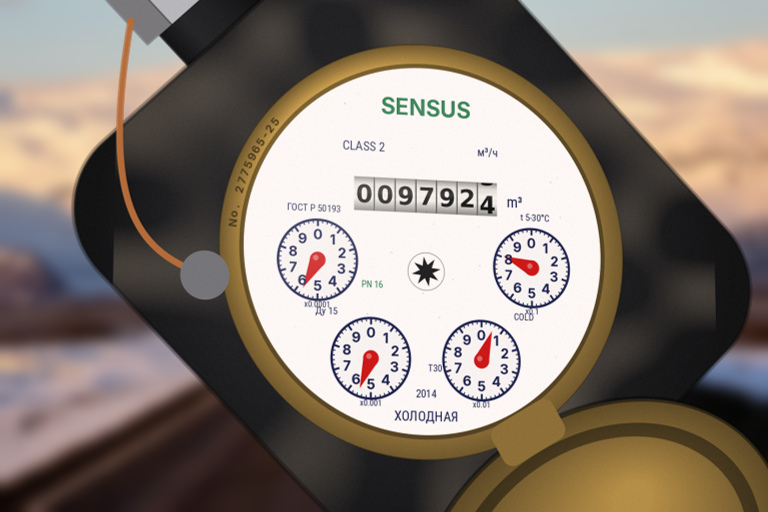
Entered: 97923.8055 m³
